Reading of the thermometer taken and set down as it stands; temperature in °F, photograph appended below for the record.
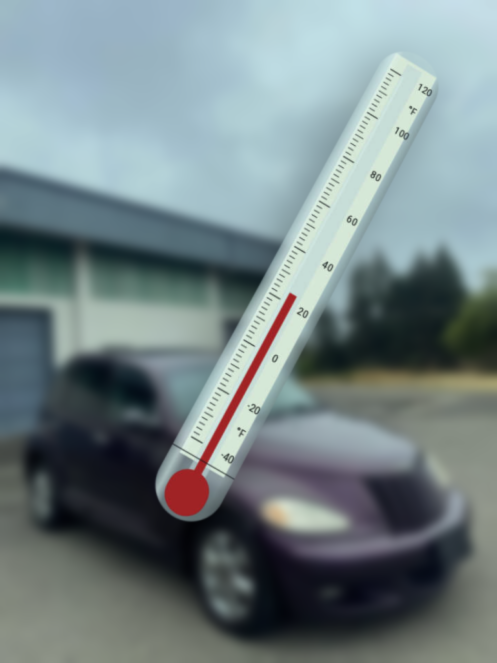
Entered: 24 °F
